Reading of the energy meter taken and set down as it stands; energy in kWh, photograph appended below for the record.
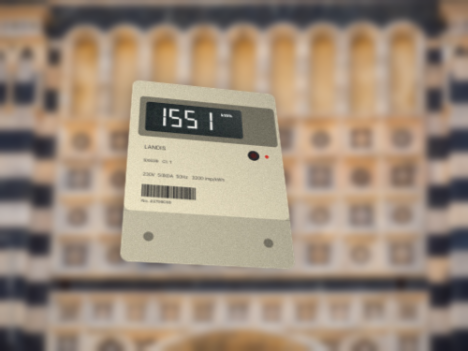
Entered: 1551 kWh
